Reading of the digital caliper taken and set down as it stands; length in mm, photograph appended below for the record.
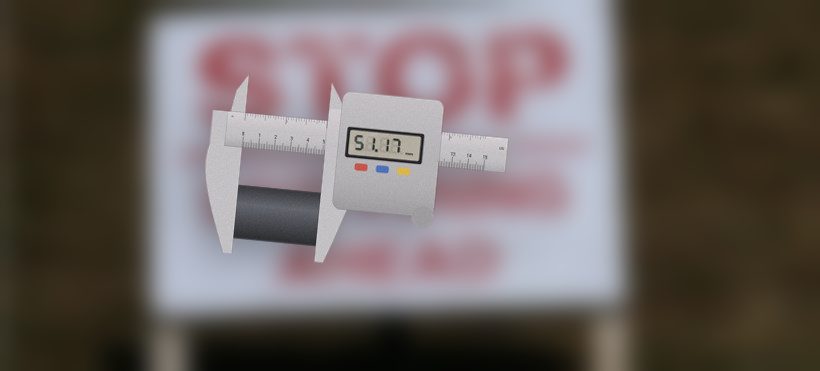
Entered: 51.17 mm
